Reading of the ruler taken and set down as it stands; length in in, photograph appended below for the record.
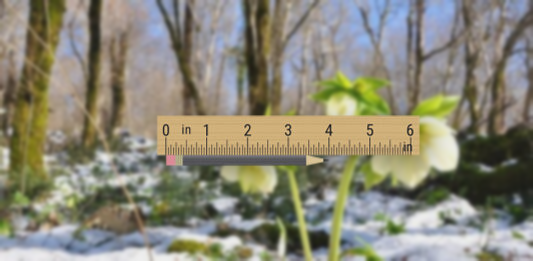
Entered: 4 in
